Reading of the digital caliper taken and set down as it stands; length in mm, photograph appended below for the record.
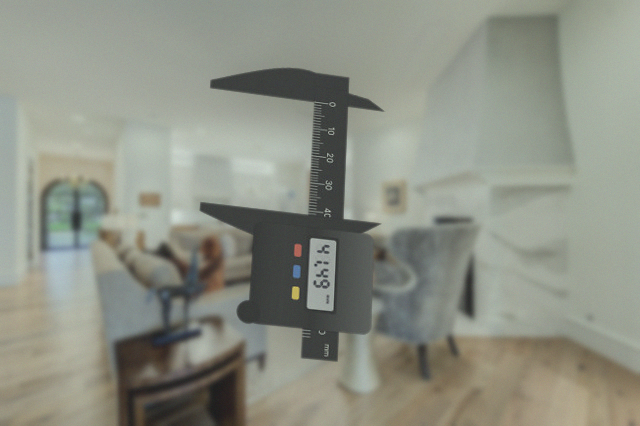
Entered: 41.49 mm
